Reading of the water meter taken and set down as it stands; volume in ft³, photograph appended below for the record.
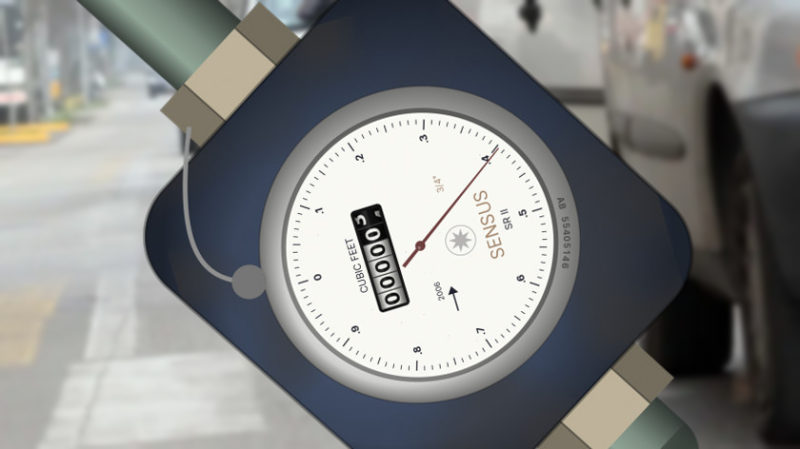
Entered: 3.40 ft³
